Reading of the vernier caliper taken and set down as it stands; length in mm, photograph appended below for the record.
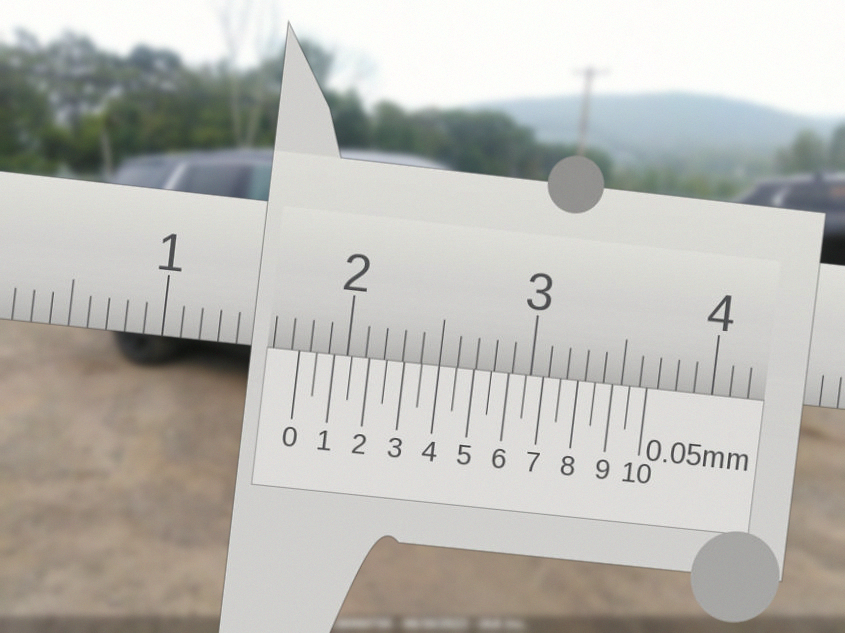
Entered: 17.4 mm
